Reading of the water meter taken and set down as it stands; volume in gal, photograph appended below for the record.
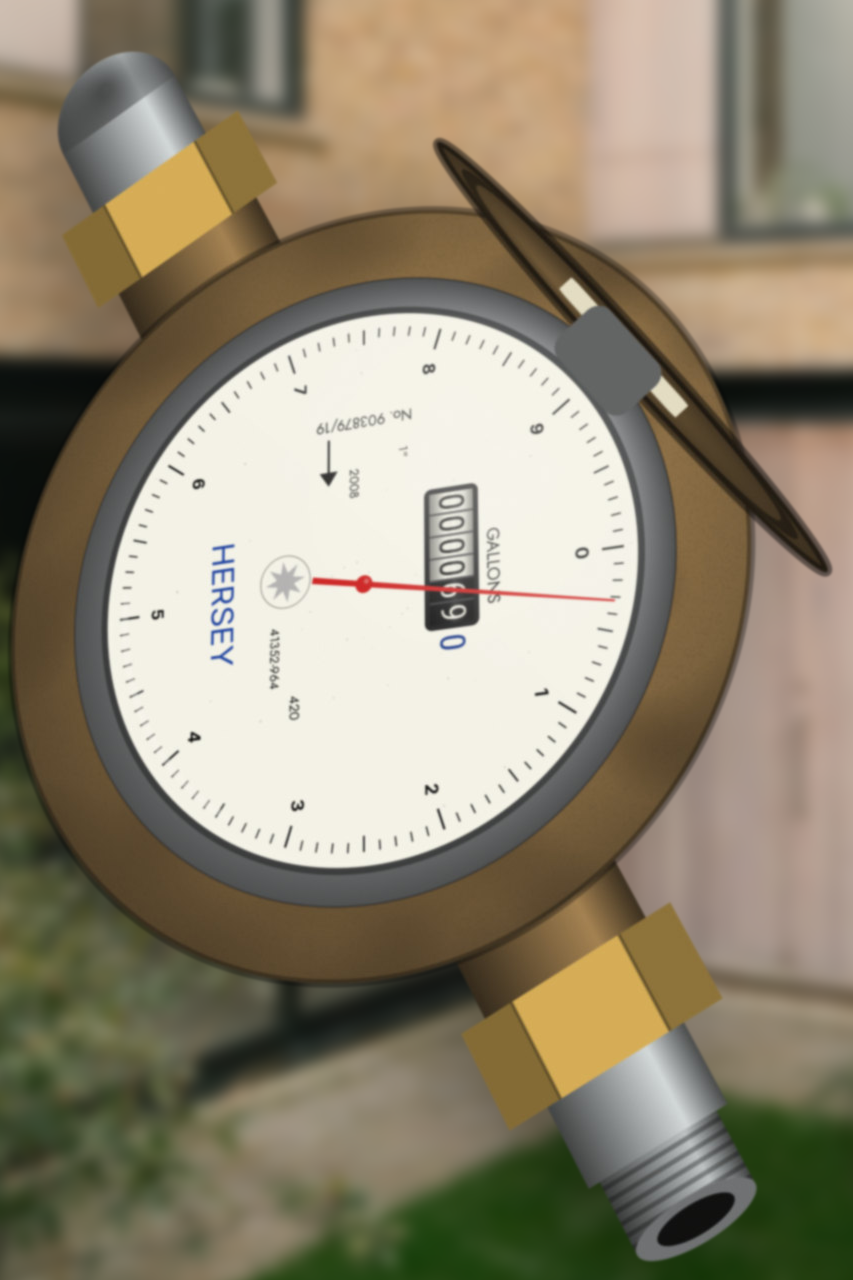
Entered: 690.3 gal
